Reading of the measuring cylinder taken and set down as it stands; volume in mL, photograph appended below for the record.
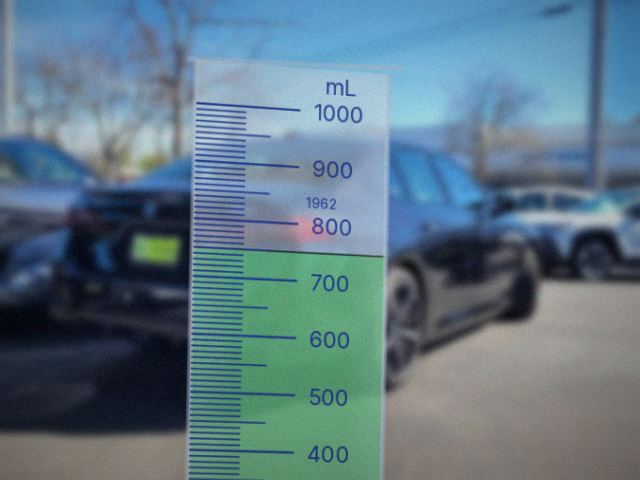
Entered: 750 mL
